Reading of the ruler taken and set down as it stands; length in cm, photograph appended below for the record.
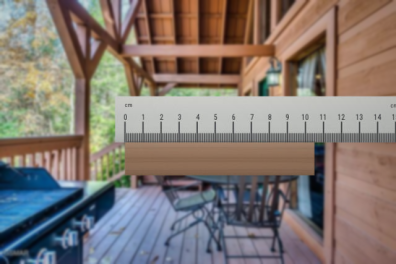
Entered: 10.5 cm
